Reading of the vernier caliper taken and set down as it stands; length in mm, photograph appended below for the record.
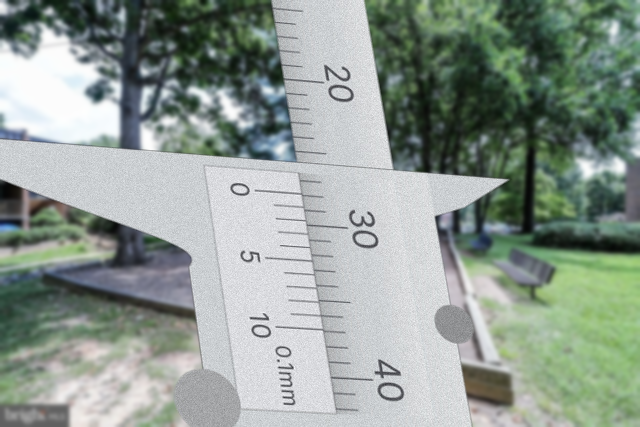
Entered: 27.9 mm
